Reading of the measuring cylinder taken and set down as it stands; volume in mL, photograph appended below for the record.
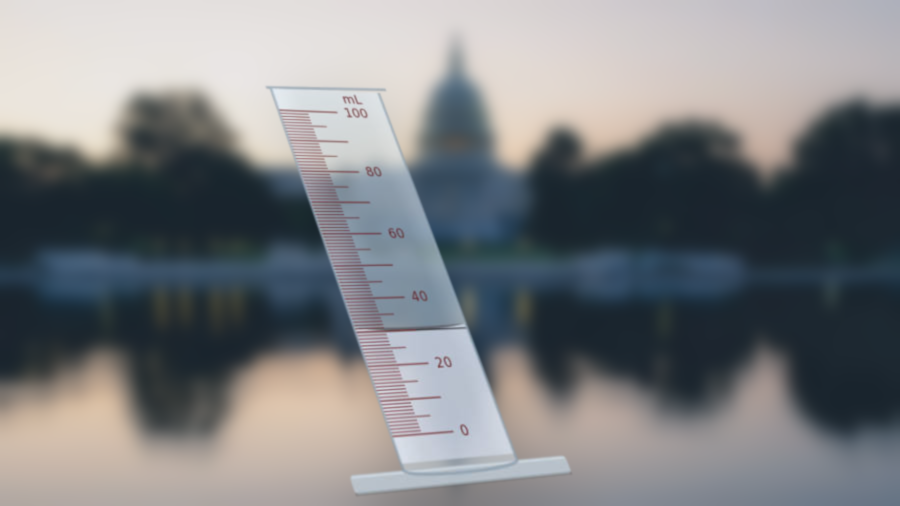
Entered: 30 mL
